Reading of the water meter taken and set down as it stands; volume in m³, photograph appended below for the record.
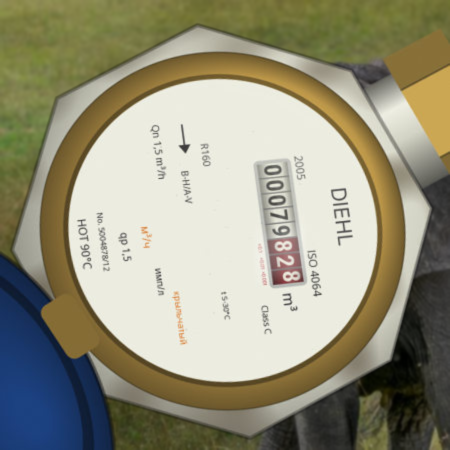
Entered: 79.828 m³
